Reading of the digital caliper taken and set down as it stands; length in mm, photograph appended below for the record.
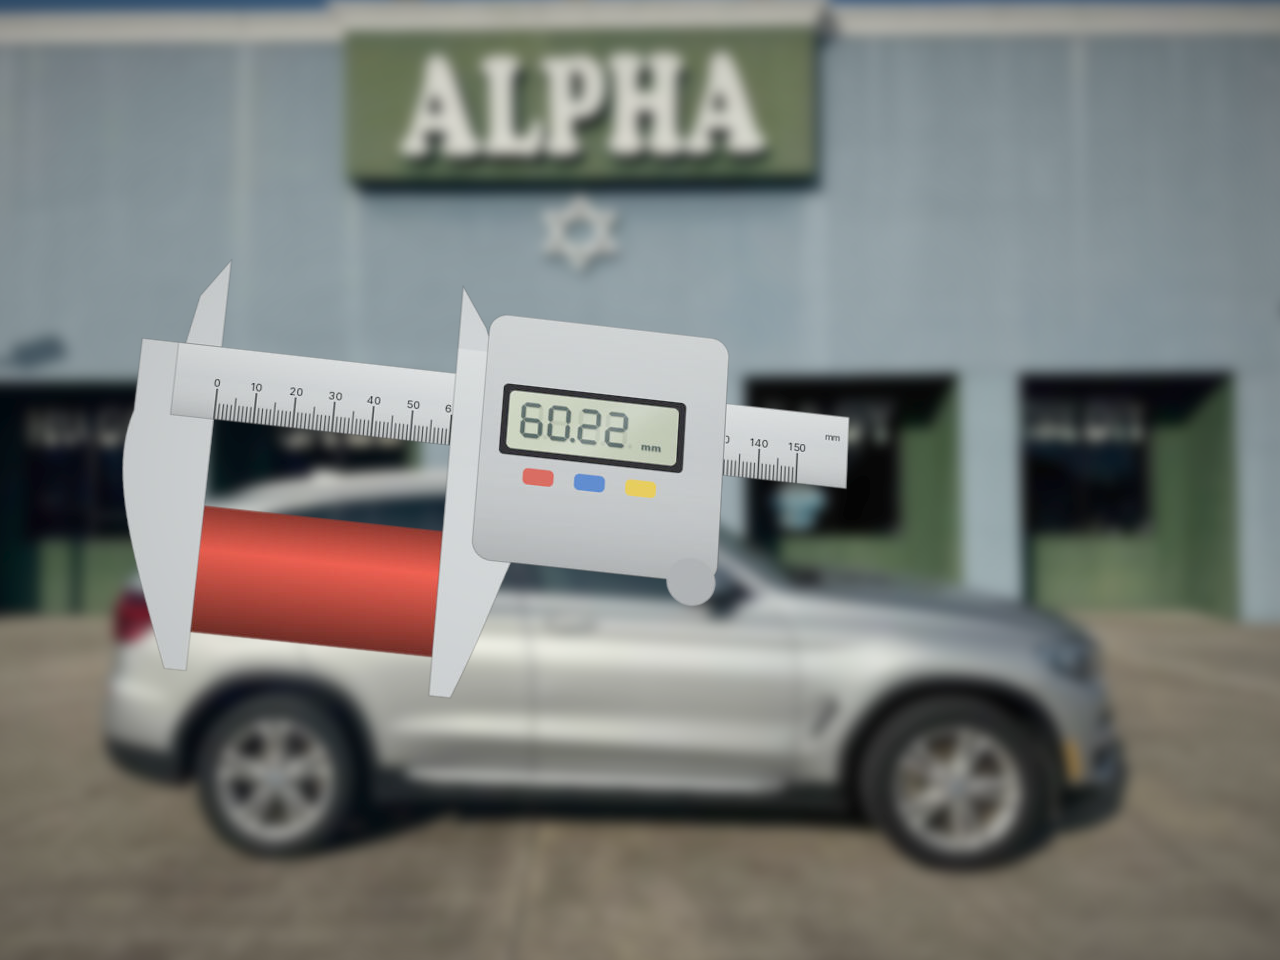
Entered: 60.22 mm
